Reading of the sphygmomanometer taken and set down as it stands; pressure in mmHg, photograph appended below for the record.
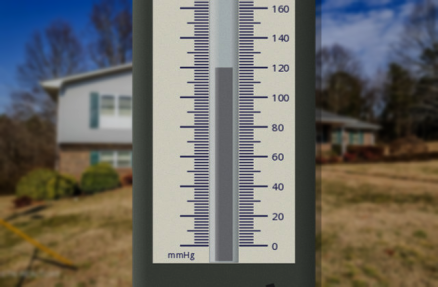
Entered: 120 mmHg
